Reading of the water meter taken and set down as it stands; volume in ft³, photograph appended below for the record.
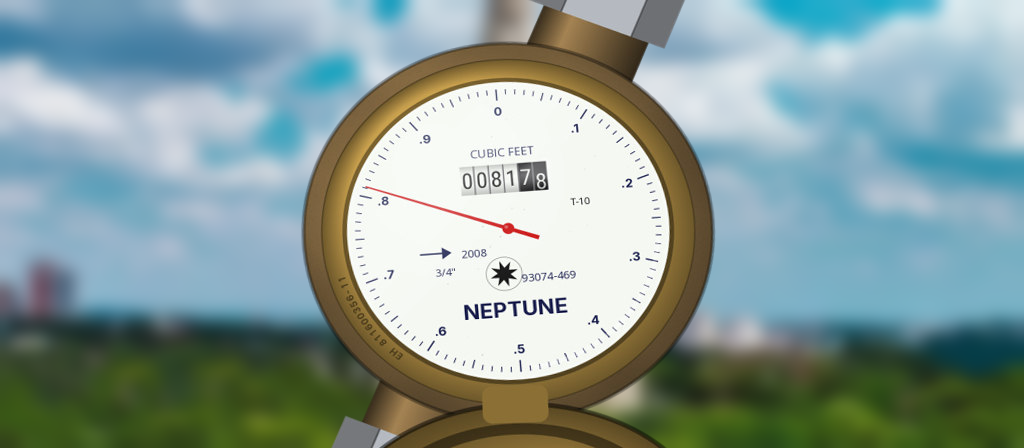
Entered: 8177.81 ft³
